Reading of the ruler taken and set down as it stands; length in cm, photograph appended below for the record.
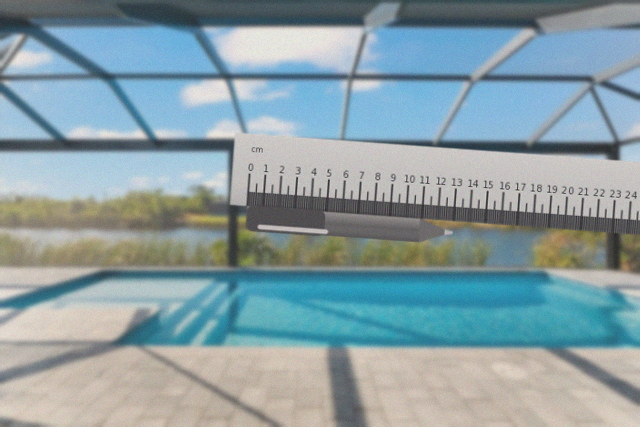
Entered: 13 cm
